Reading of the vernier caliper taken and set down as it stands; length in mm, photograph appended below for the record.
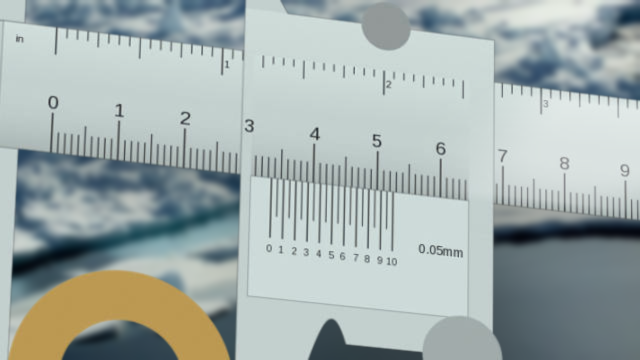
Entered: 33.5 mm
